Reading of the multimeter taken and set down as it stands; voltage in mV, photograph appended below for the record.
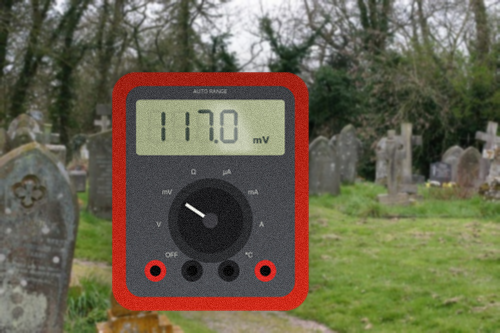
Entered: 117.0 mV
